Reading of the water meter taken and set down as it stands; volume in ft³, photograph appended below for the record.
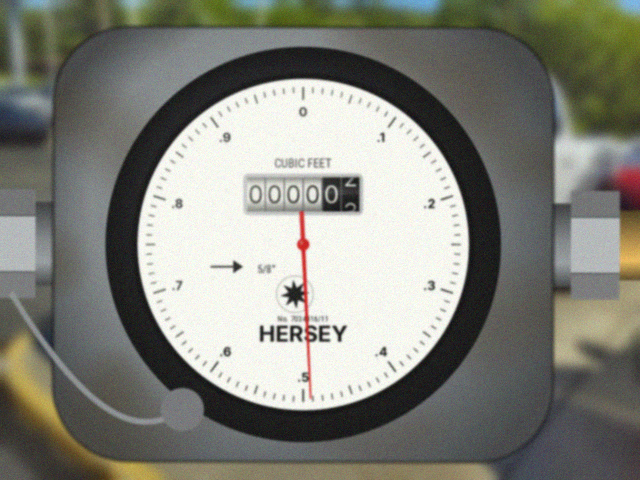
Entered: 2.49 ft³
